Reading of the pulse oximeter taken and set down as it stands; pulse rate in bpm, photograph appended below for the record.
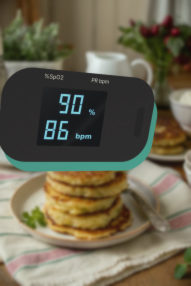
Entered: 86 bpm
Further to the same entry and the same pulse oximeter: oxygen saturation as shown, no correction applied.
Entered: 90 %
